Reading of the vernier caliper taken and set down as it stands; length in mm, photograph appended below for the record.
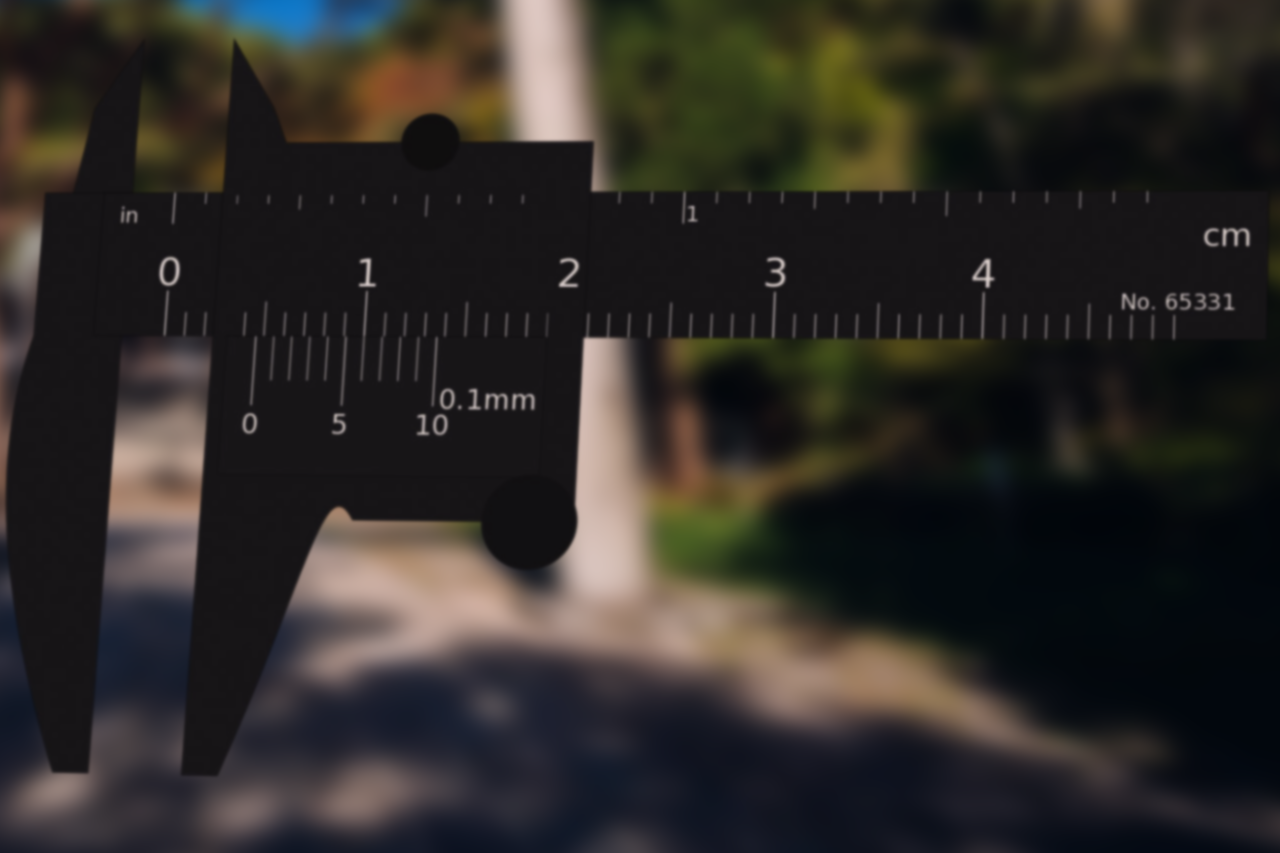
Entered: 4.6 mm
